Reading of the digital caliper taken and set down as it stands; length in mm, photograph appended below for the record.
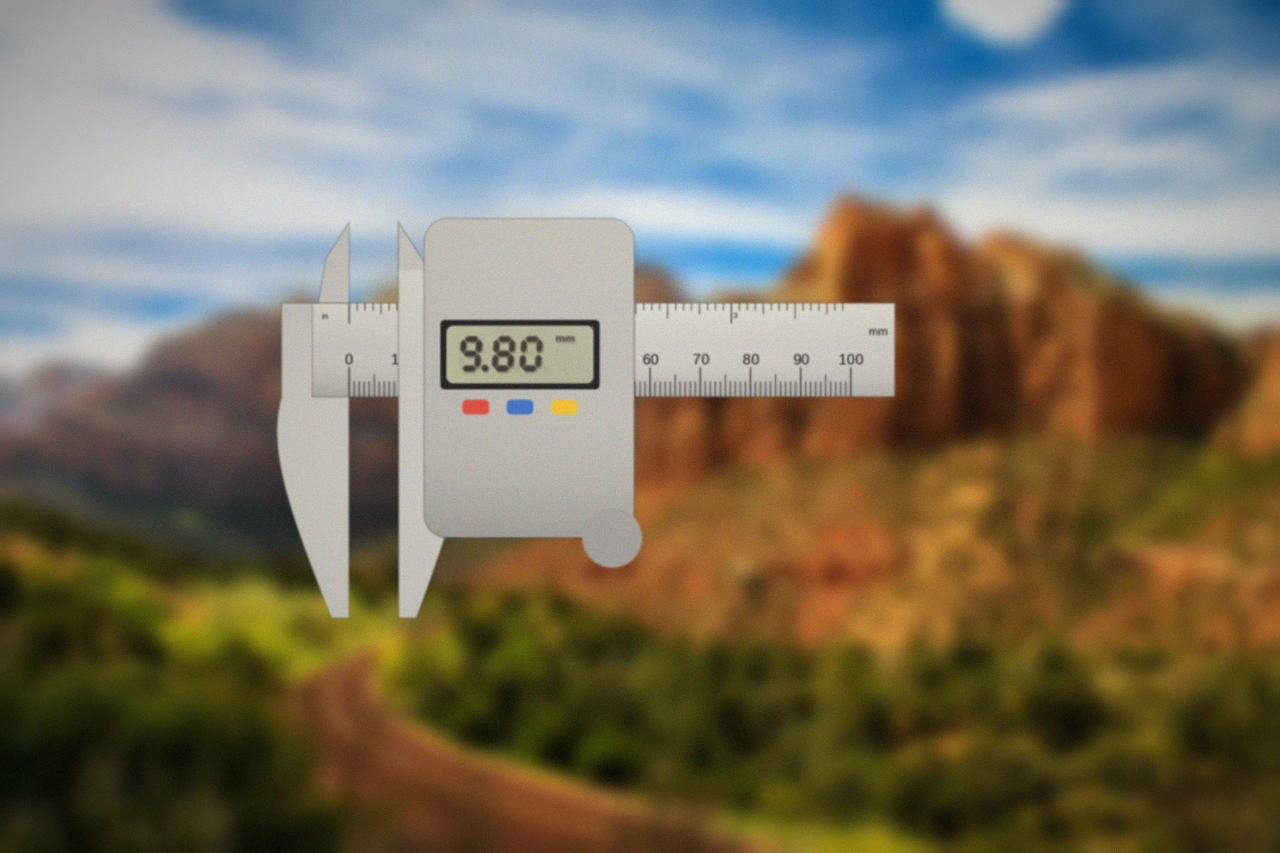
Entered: 9.80 mm
